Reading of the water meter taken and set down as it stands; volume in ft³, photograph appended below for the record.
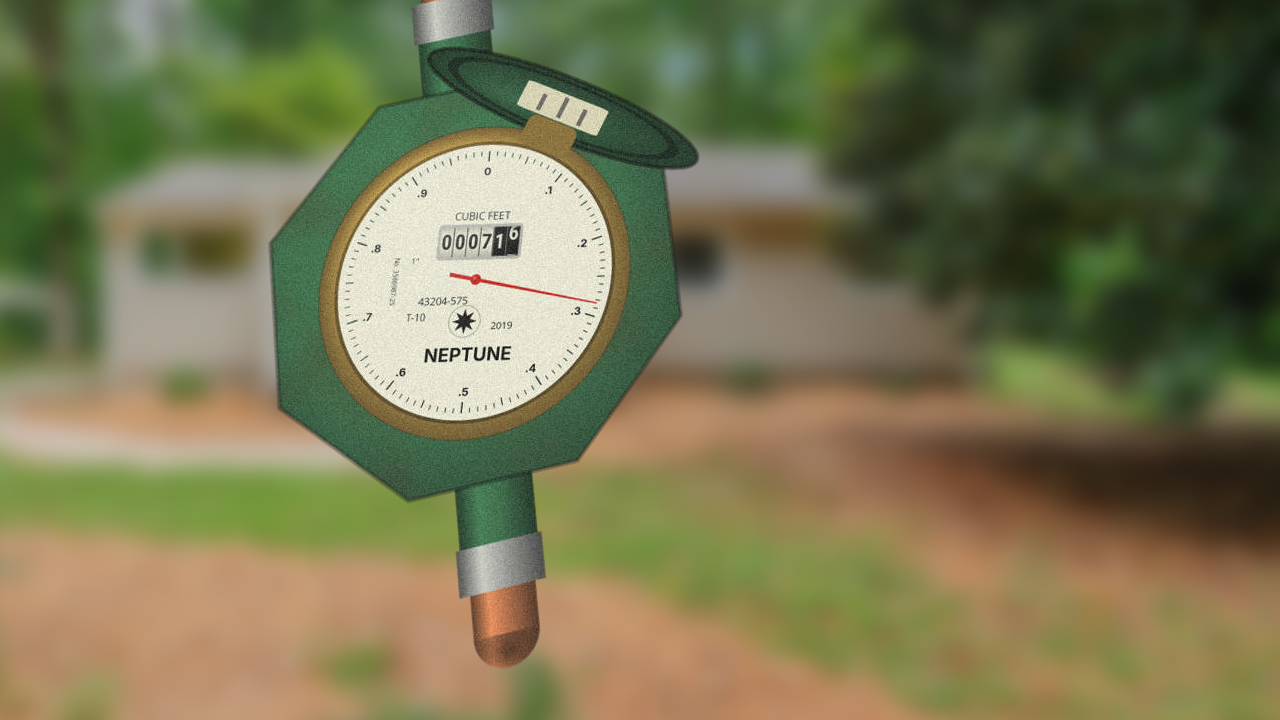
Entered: 716.28 ft³
